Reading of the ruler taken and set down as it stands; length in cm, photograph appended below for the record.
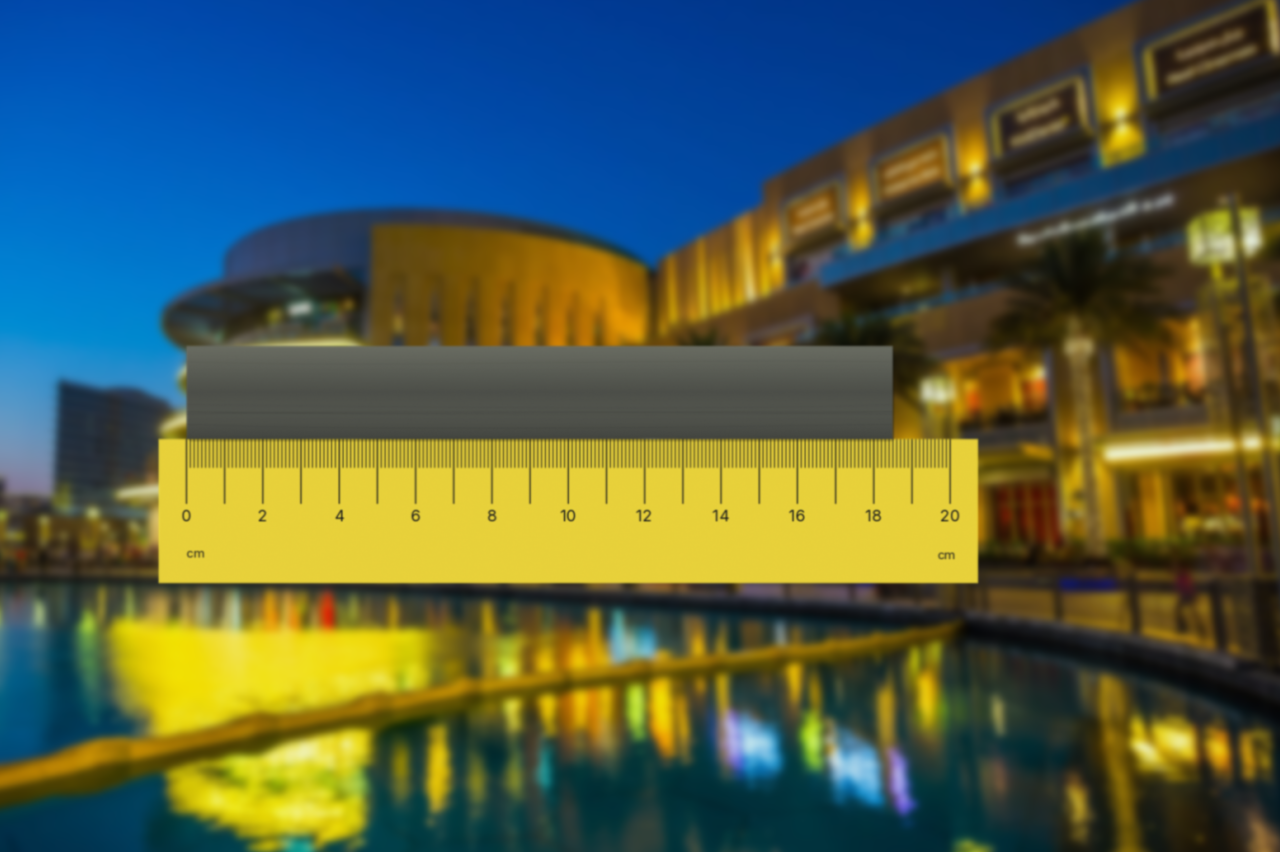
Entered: 18.5 cm
